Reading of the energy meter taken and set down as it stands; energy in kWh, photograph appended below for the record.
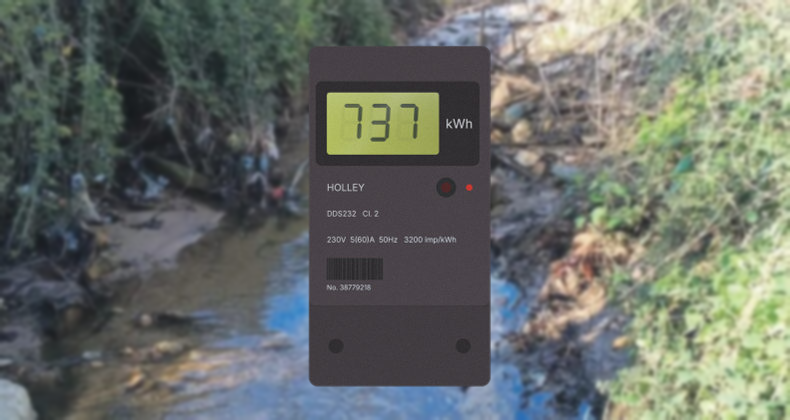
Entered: 737 kWh
